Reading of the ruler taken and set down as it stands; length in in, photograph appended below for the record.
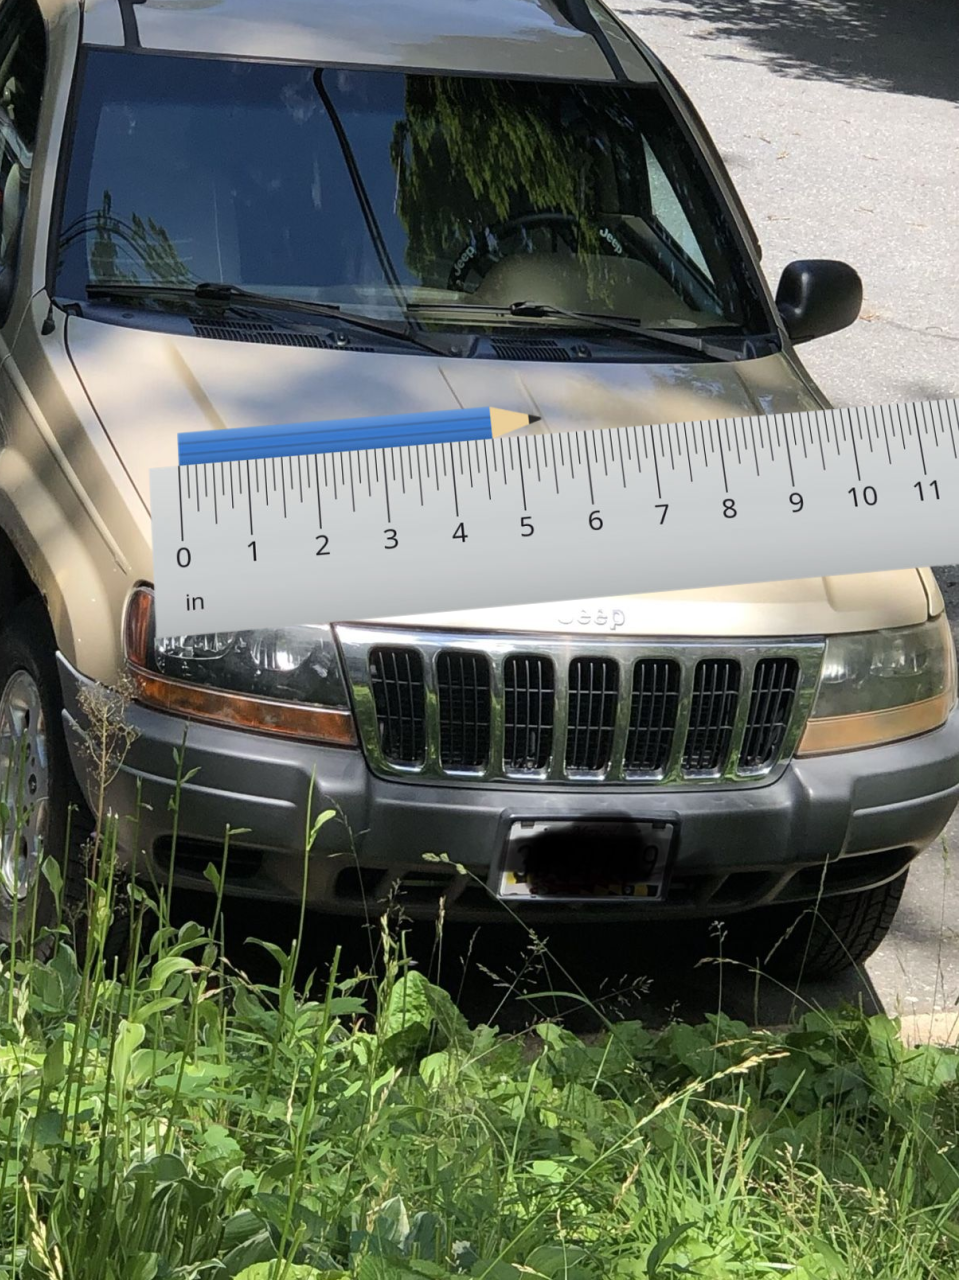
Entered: 5.375 in
